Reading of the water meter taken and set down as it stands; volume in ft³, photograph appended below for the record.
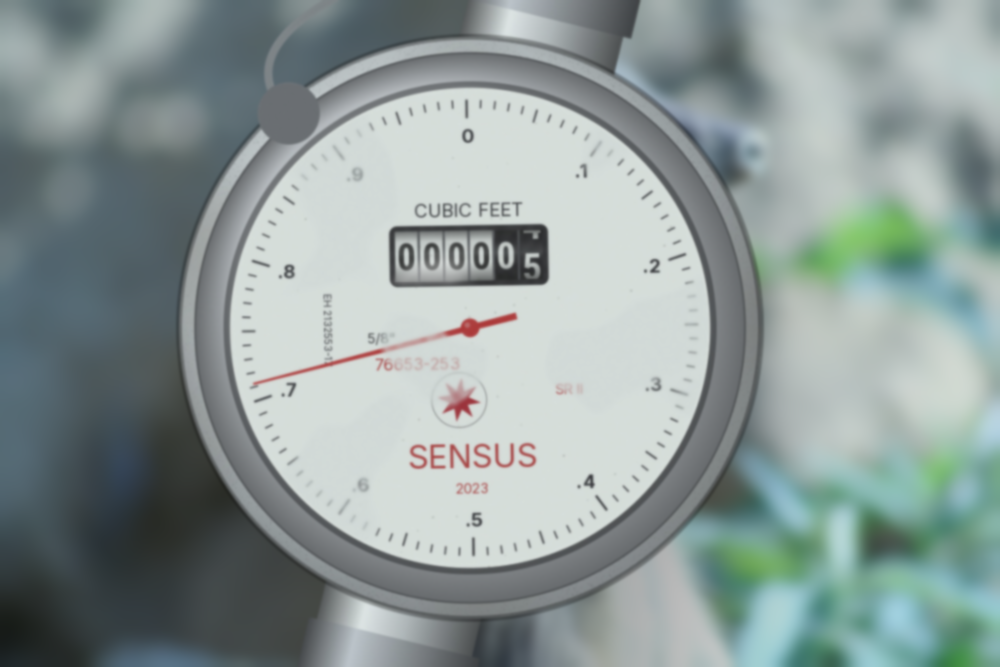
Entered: 4.71 ft³
